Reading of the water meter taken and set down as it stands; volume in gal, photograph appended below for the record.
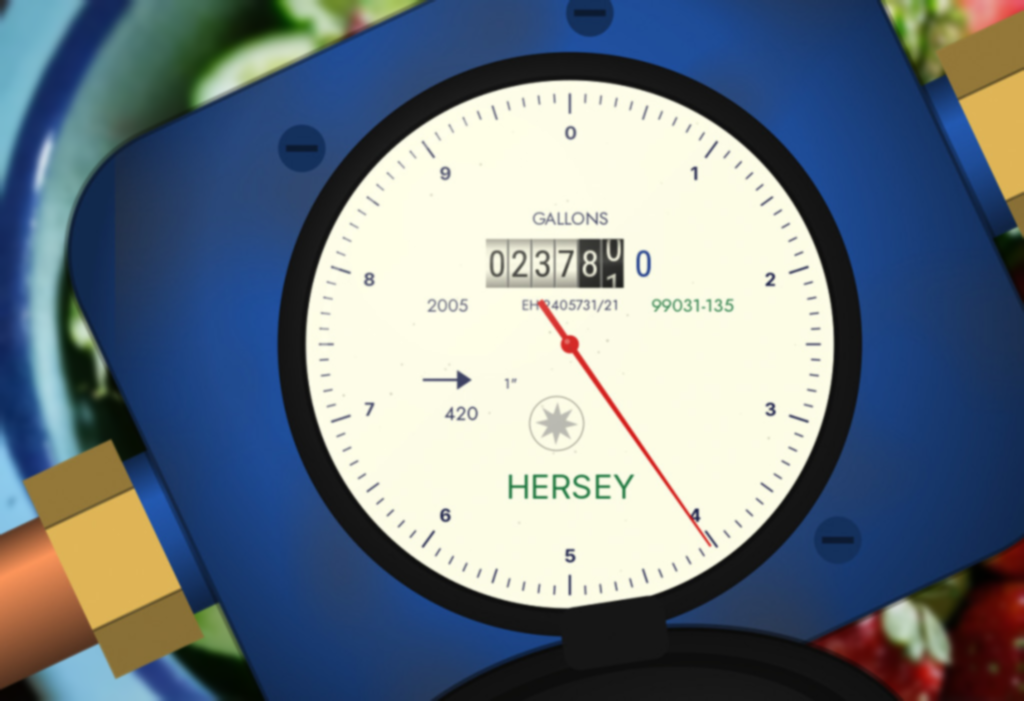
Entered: 237804.0 gal
